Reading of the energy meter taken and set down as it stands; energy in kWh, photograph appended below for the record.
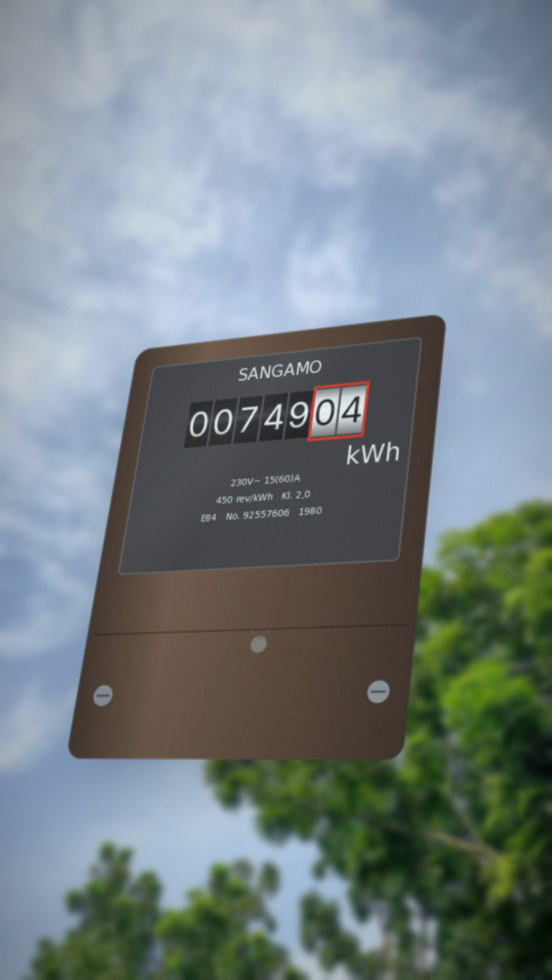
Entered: 749.04 kWh
